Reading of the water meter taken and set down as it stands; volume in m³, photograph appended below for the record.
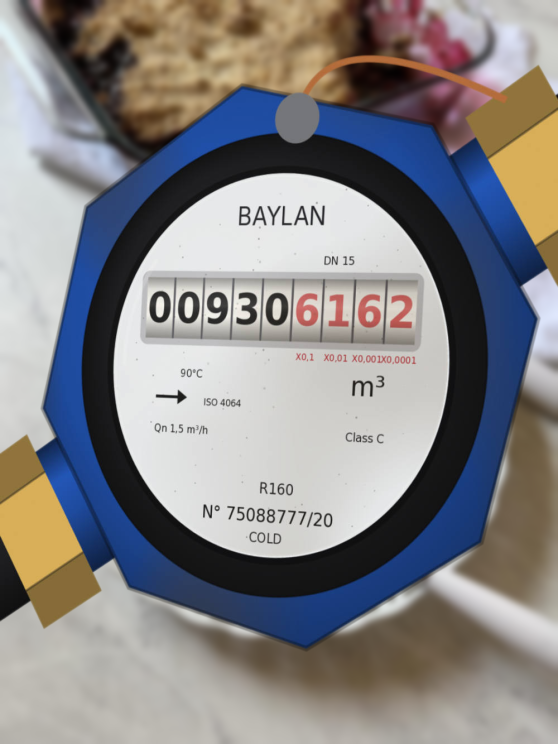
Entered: 930.6162 m³
